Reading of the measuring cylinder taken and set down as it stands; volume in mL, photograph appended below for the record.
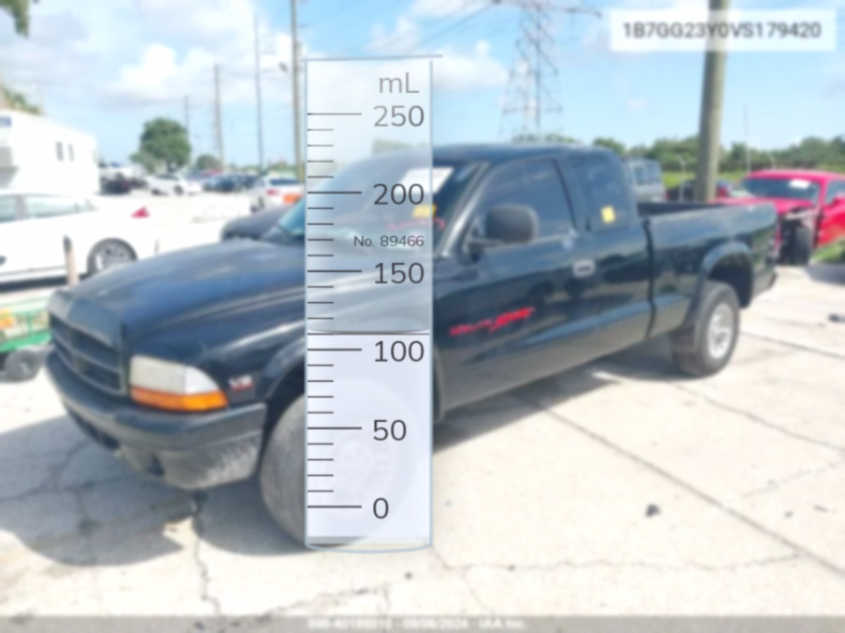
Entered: 110 mL
